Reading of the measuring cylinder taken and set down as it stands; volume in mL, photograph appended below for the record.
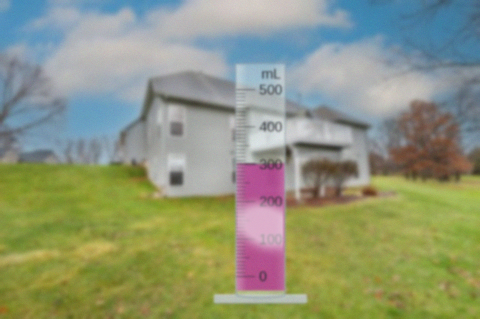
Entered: 300 mL
